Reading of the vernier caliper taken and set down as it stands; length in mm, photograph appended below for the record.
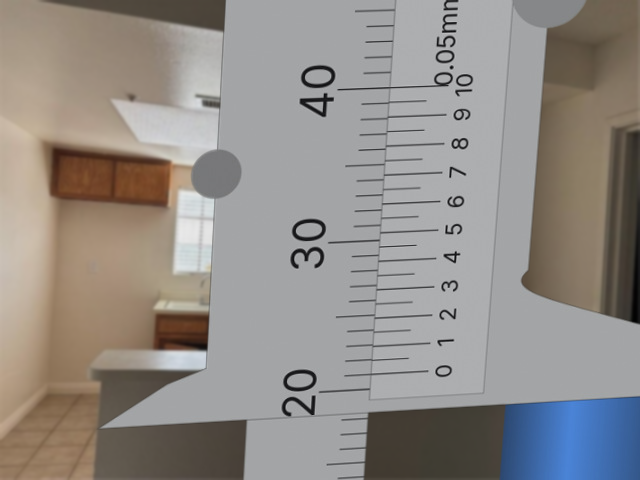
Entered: 21.0 mm
